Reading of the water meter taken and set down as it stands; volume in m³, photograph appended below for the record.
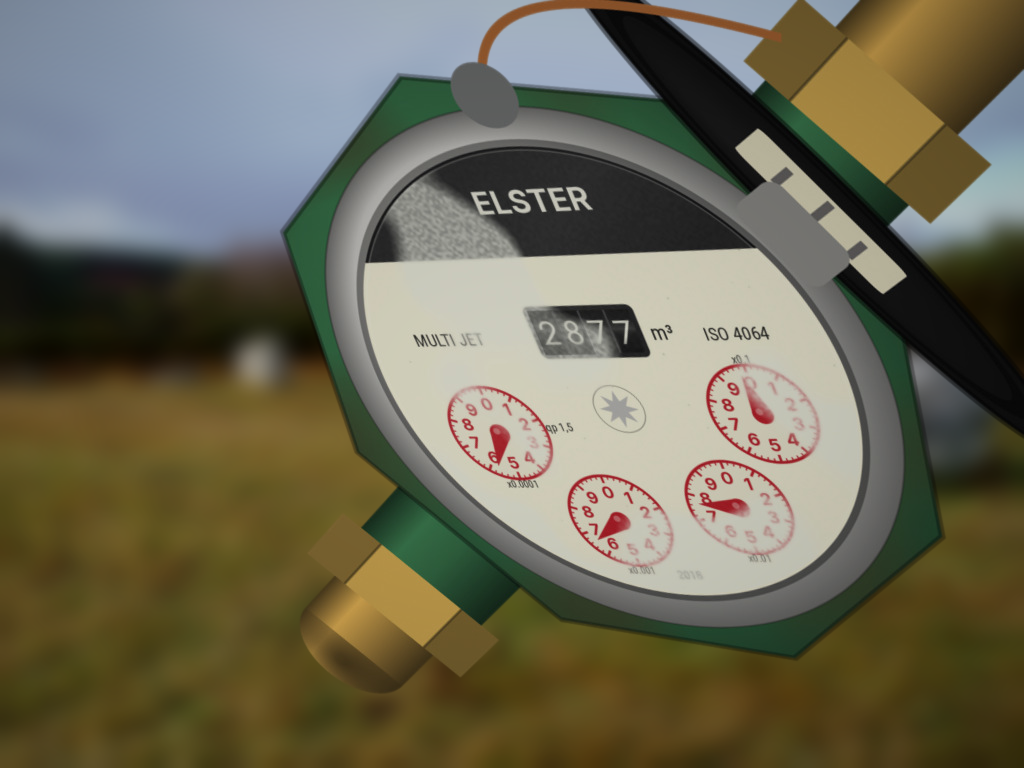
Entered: 2876.9765 m³
